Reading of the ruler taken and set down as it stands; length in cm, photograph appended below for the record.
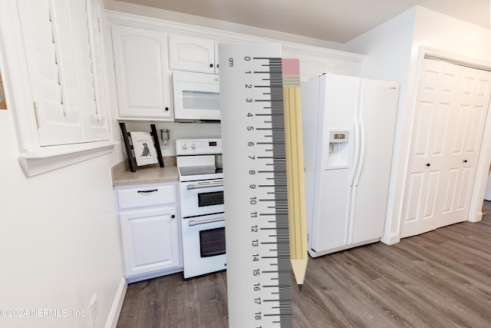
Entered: 16.5 cm
